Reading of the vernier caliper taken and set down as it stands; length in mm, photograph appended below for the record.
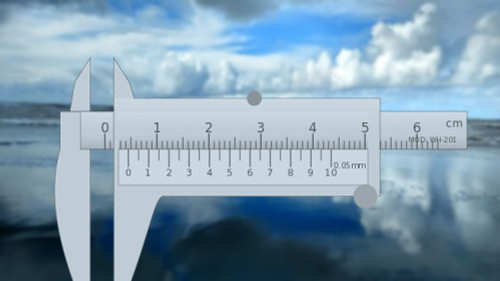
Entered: 4.5 mm
